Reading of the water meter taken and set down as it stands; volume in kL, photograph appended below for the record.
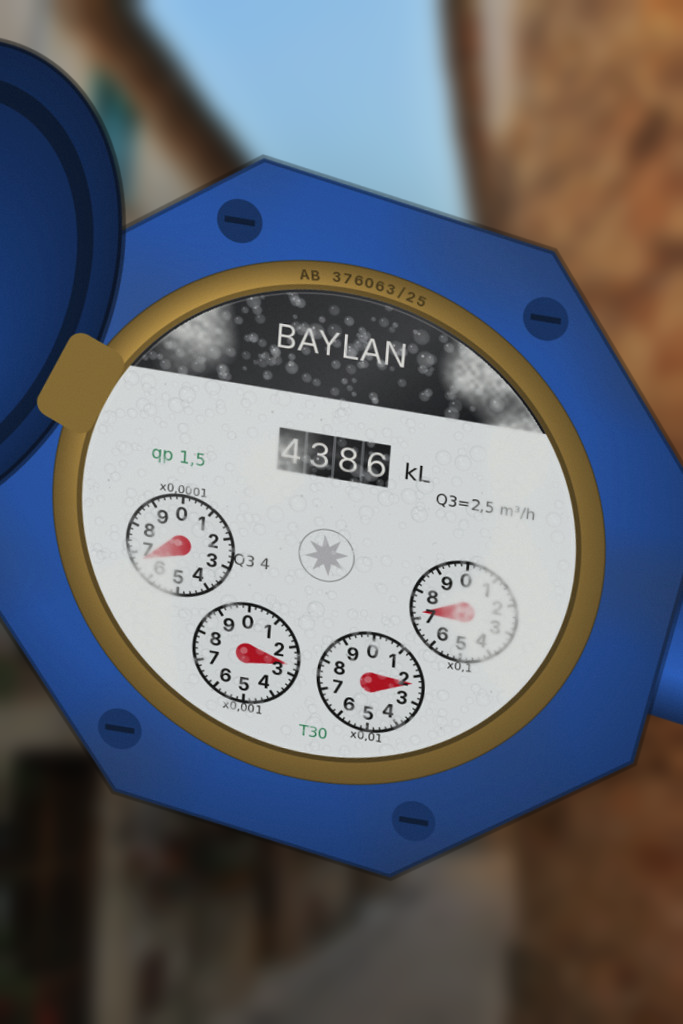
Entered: 4386.7226 kL
